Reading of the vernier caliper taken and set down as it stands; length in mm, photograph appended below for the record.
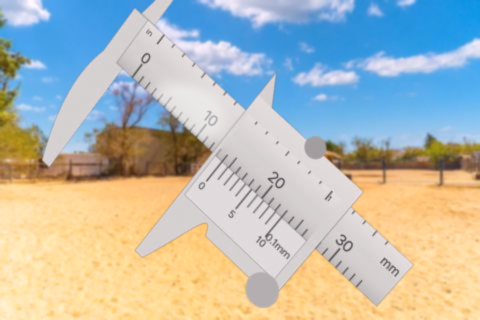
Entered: 14.0 mm
